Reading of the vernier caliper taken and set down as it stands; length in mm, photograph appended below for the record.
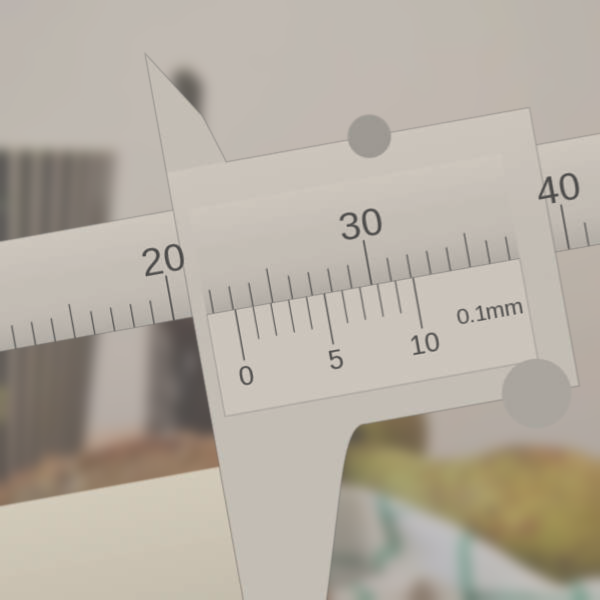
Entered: 23.1 mm
